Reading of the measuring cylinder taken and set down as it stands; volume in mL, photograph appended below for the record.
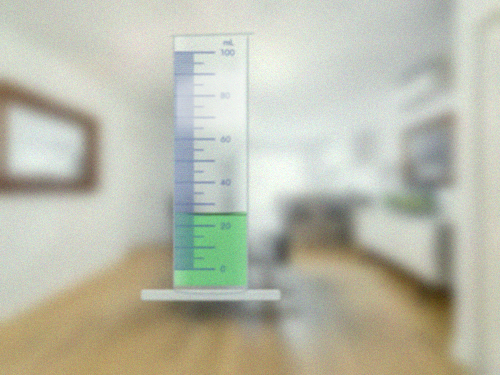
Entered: 25 mL
